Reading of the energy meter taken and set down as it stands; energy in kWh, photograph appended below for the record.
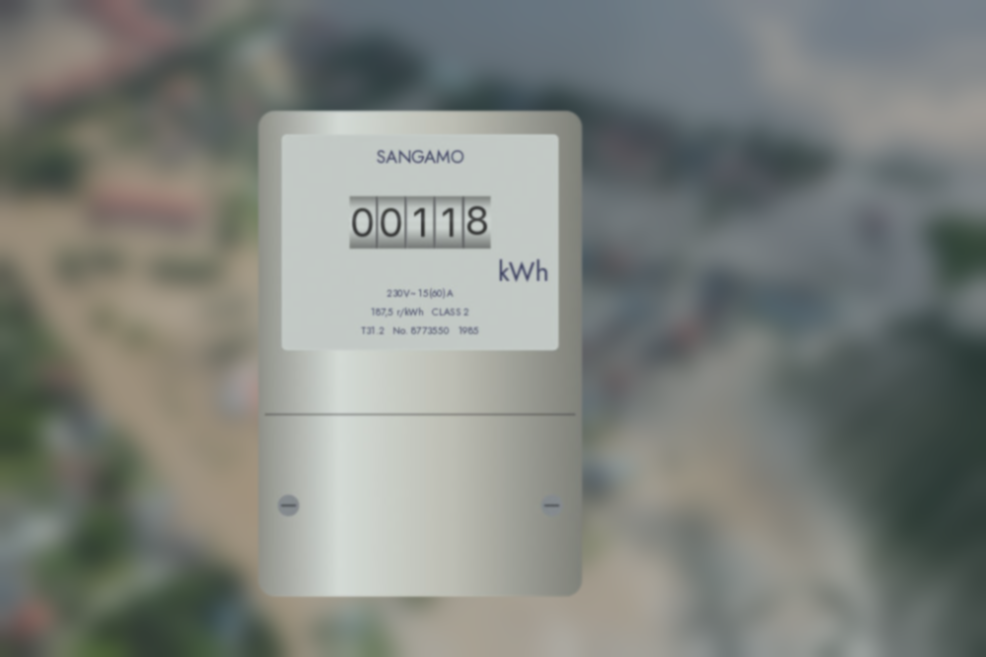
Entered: 118 kWh
